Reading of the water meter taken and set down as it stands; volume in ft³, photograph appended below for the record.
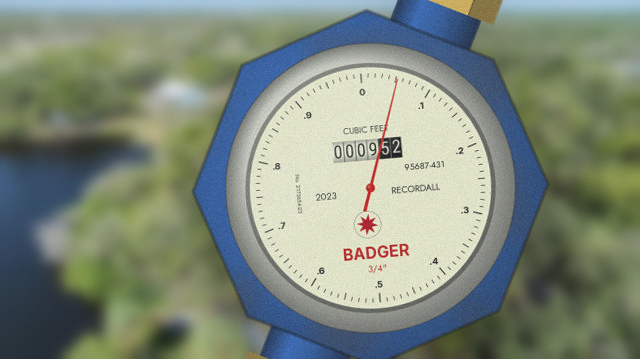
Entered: 952.05 ft³
